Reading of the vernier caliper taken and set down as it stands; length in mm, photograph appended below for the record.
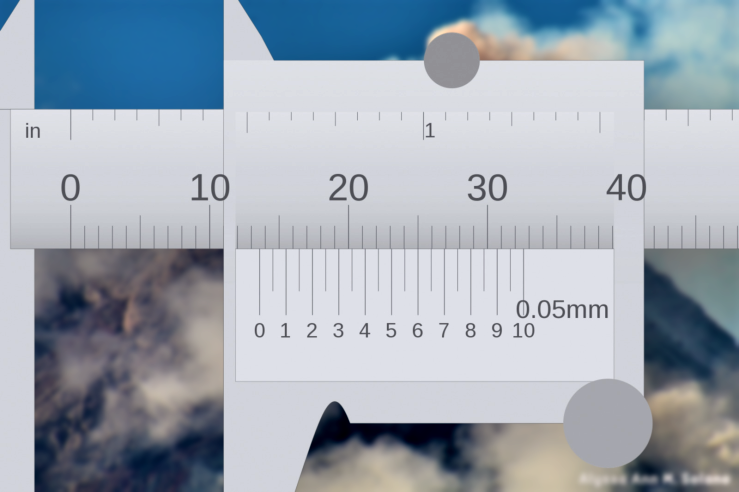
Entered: 13.6 mm
